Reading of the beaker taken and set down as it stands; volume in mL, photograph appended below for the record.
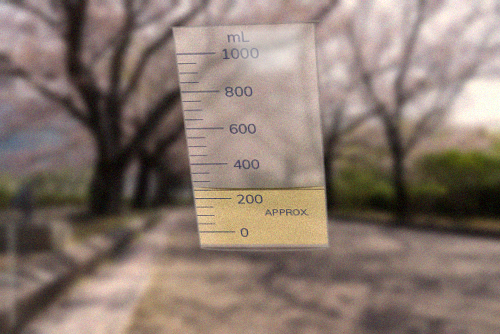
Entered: 250 mL
